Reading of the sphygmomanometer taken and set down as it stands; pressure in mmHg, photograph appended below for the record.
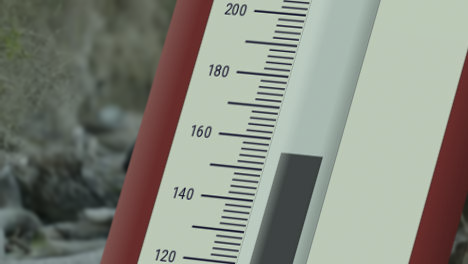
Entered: 156 mmHg
